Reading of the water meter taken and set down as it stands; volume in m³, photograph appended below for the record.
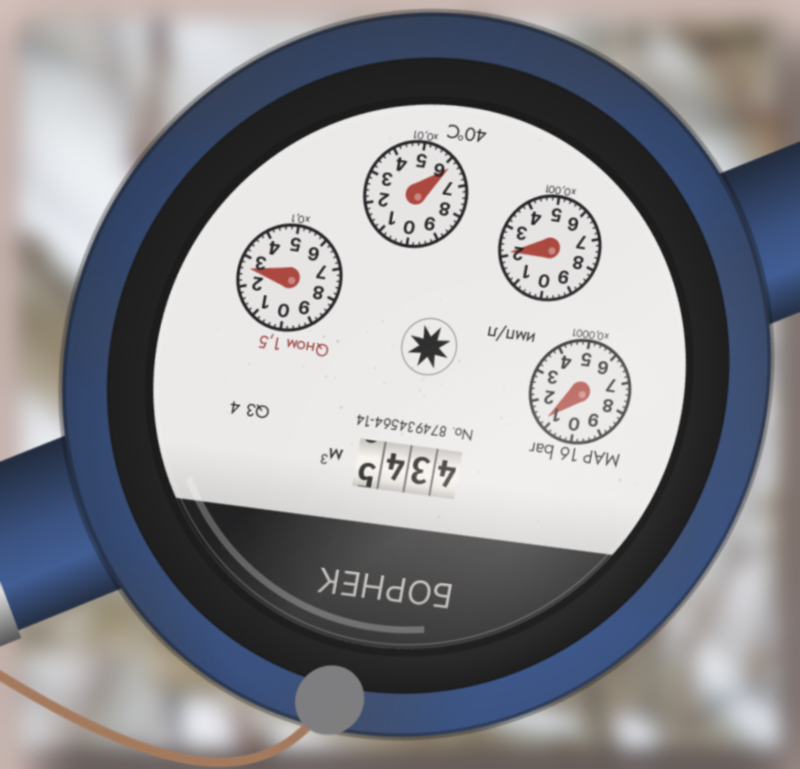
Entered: 4345.2621 m³
